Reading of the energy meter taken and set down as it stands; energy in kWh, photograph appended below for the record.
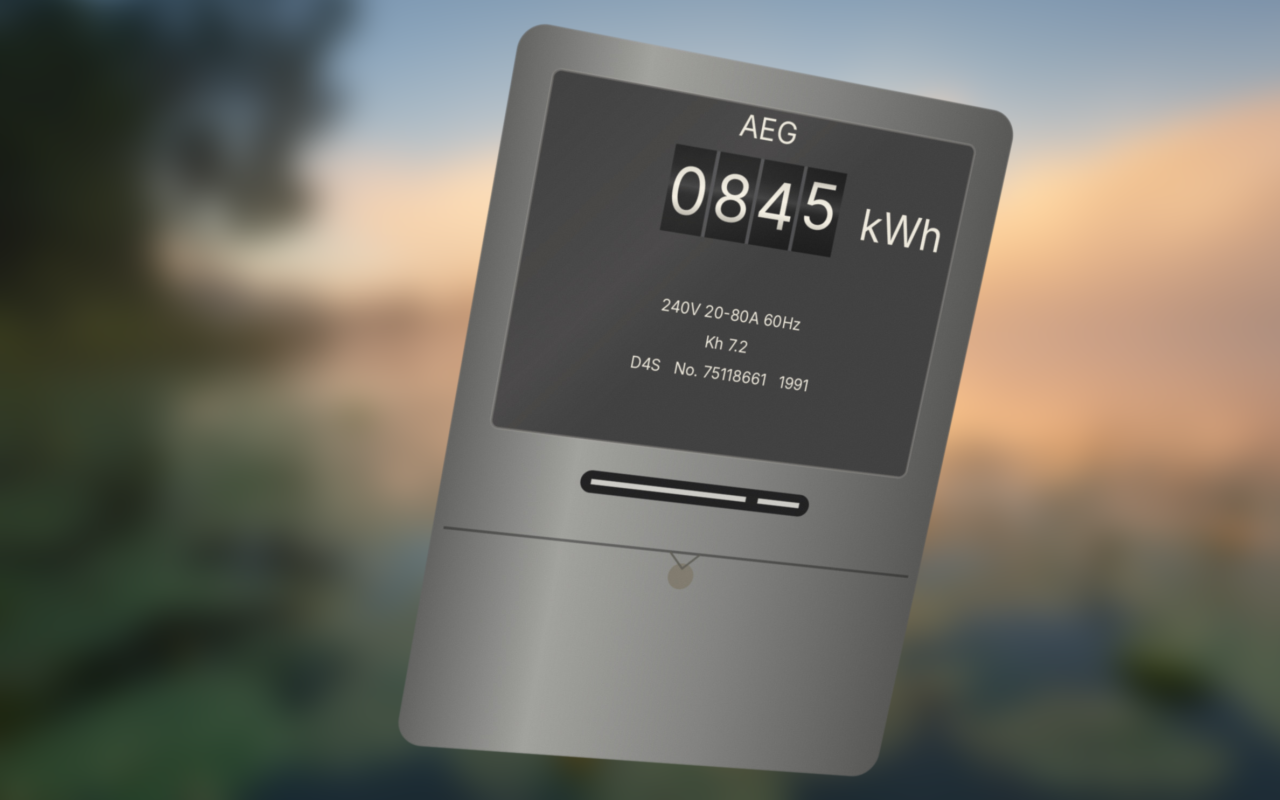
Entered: 845 kWh
